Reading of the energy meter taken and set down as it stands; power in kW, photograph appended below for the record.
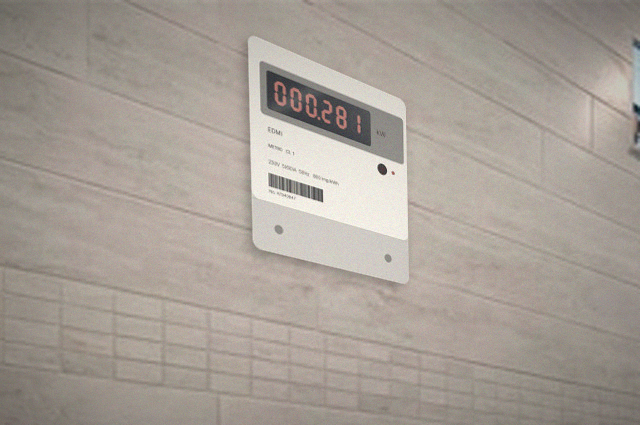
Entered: 0.281 kW
